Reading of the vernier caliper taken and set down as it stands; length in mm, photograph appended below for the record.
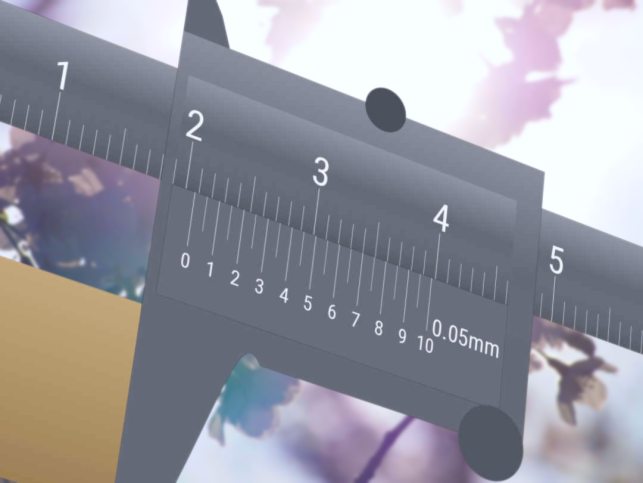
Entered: 20.7 mm
